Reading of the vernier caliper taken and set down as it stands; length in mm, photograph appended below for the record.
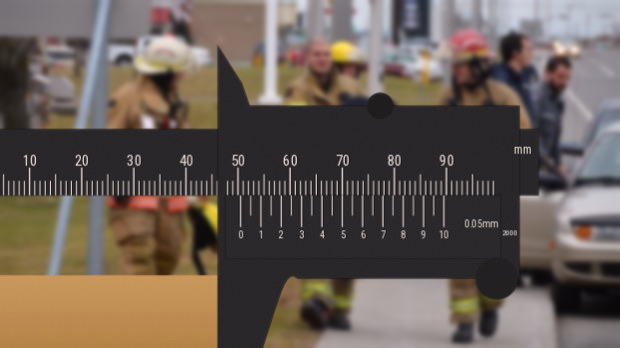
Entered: 50.5 mm
